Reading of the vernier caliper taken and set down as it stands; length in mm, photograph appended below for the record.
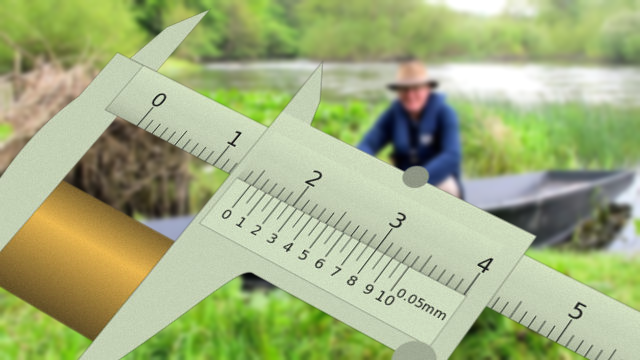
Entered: 14.8 mm
